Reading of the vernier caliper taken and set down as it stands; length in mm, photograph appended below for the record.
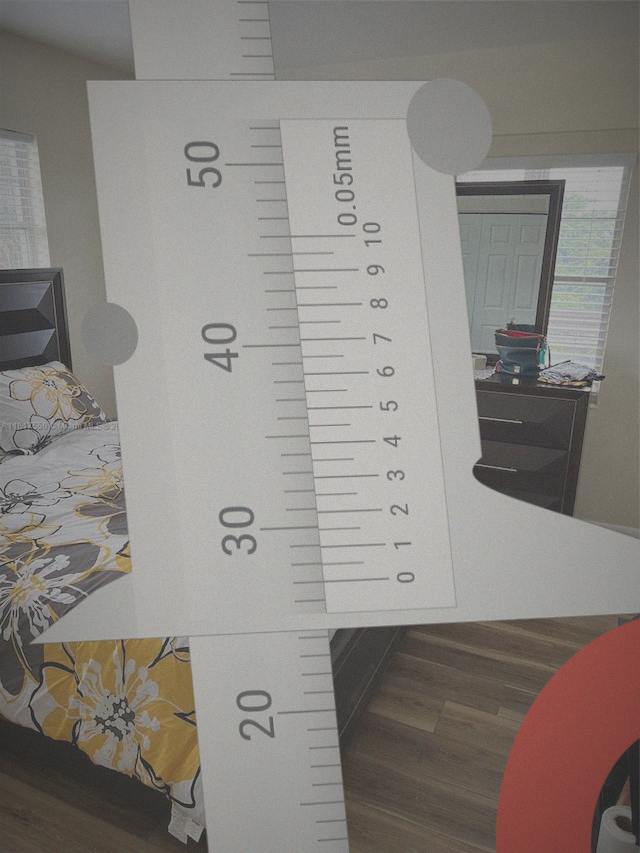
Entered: 27.0 mm
